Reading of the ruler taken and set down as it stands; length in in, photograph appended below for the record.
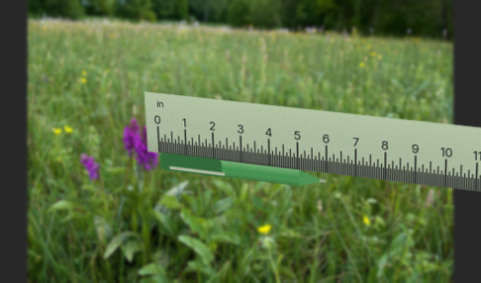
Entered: 6 in
